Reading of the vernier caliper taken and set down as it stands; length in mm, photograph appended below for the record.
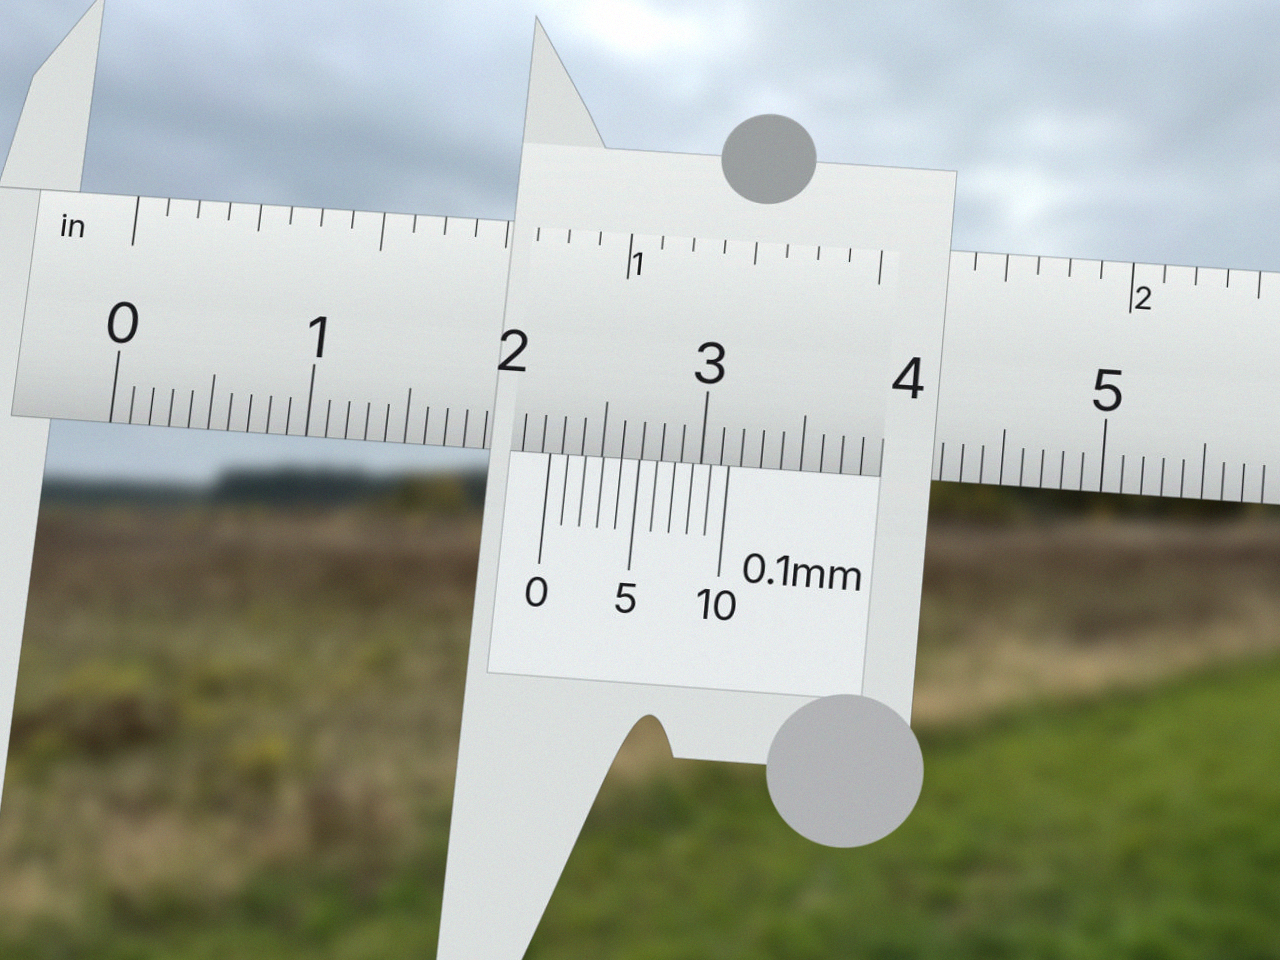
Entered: 22.4 mm
